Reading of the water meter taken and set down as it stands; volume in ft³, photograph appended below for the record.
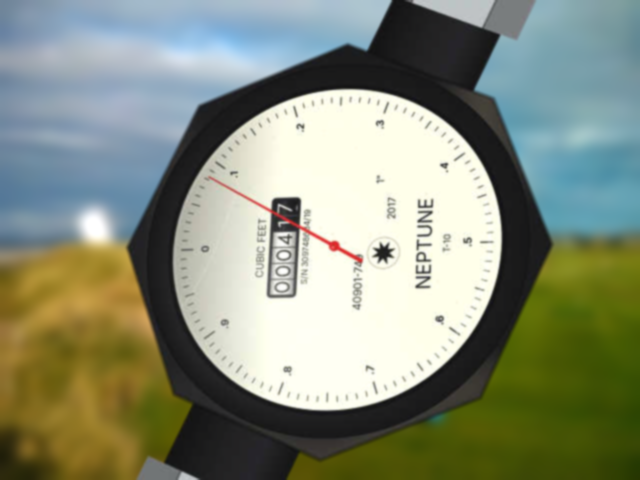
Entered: 417.08 ft³
